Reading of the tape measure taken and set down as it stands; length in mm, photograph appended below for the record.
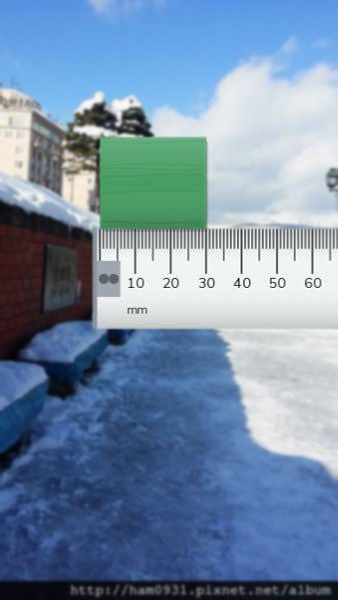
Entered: 30 mm
